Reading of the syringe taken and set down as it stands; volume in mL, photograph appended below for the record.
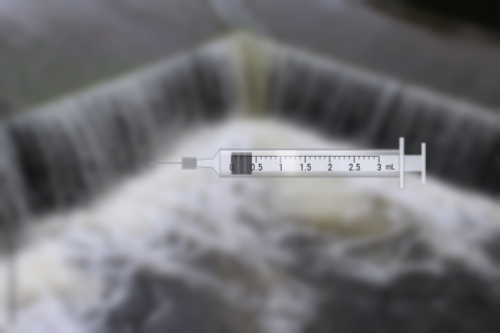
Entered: 0 mL
